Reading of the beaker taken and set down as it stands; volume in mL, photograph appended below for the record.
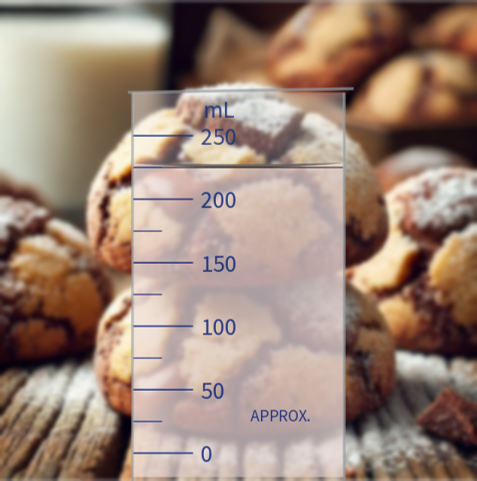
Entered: 225 mL
